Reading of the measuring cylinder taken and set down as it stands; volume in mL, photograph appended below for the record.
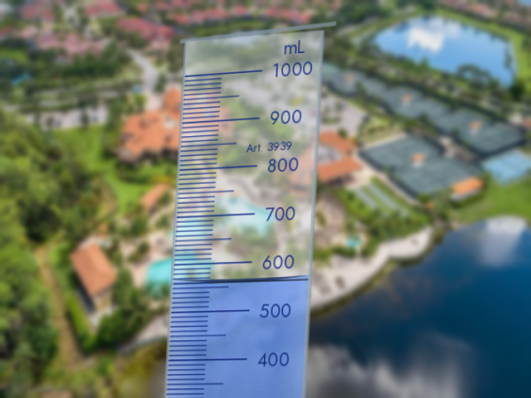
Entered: 560 mL
